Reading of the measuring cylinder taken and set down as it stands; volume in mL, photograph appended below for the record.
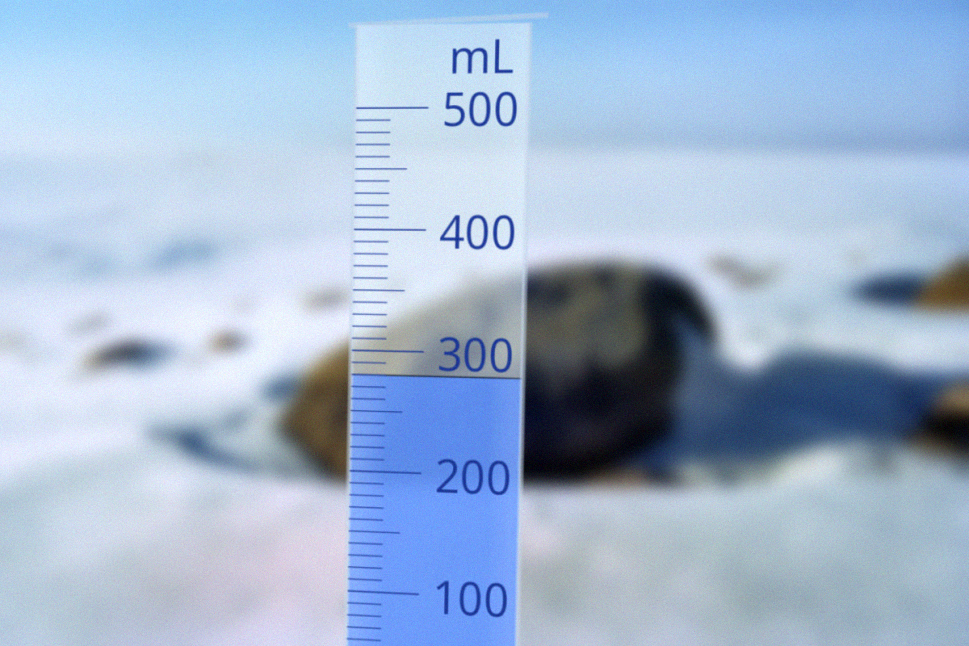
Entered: 280 mL
